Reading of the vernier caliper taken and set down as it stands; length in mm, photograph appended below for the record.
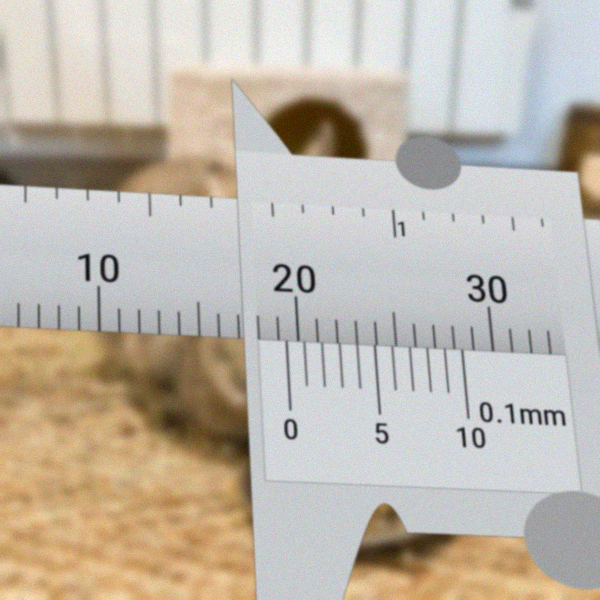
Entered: 19.4 mm
